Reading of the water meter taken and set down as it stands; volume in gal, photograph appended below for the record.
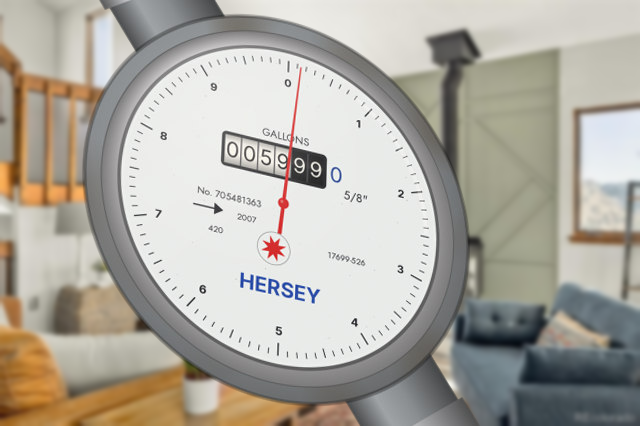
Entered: 59990.1 gal
